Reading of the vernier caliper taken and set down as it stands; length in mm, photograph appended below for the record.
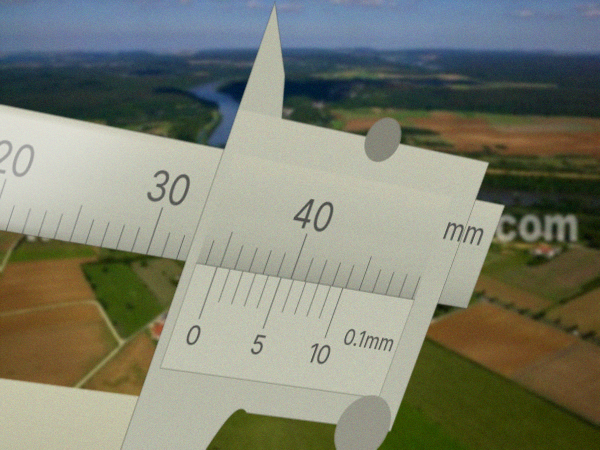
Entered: 34.8 mm
